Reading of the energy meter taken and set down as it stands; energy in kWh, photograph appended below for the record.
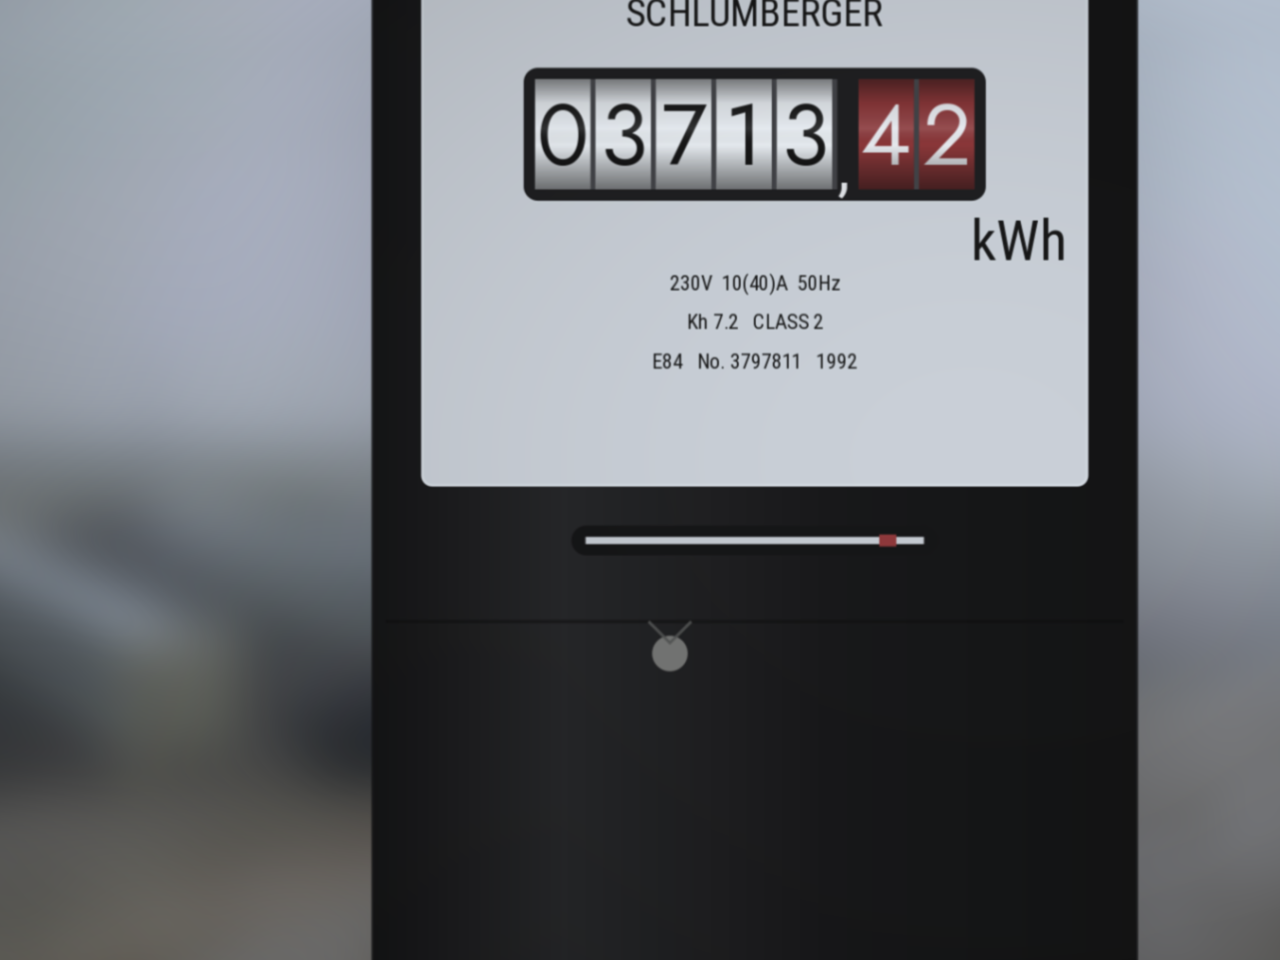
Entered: 3713.42 kWh
